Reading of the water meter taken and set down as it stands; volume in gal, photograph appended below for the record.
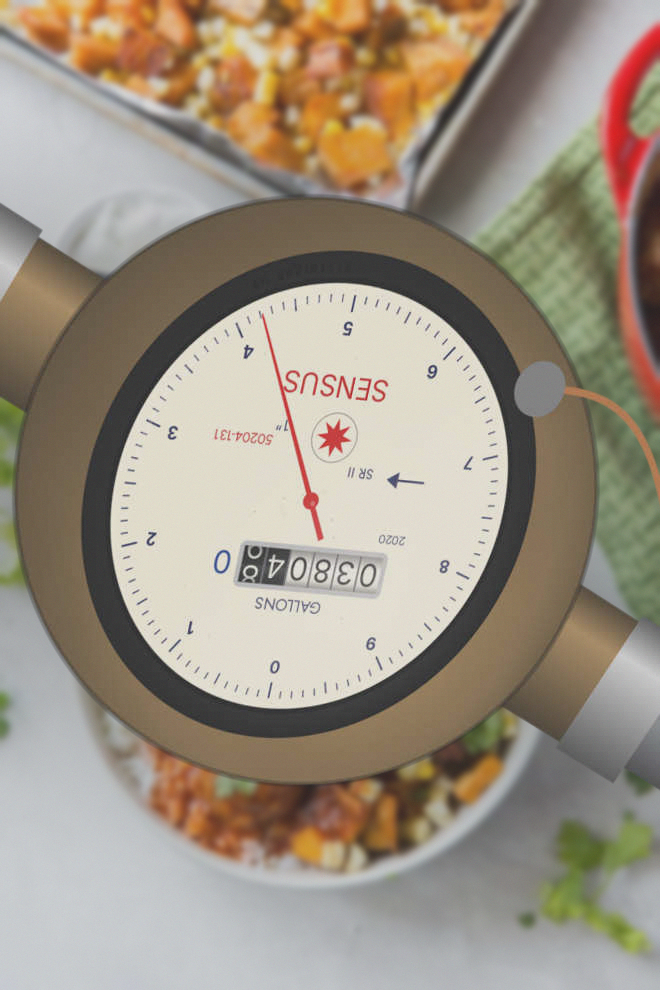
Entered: 380484.2 gal
